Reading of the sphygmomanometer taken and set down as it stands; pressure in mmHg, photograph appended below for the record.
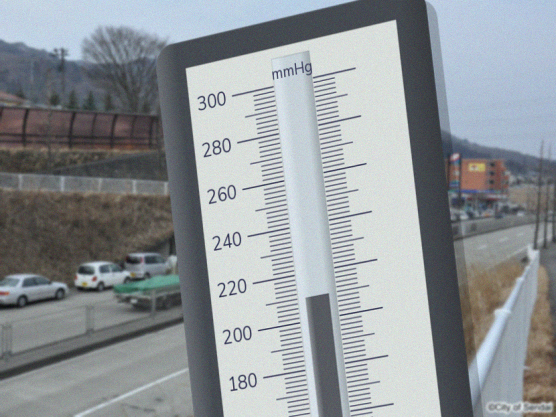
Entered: 210 mmHg
